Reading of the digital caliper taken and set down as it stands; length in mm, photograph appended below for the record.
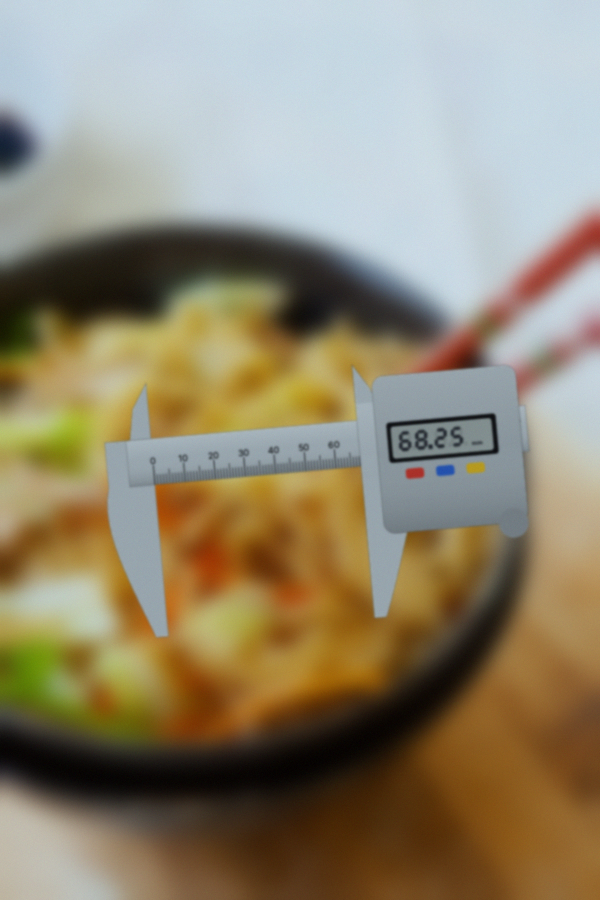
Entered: 68.25 mm
